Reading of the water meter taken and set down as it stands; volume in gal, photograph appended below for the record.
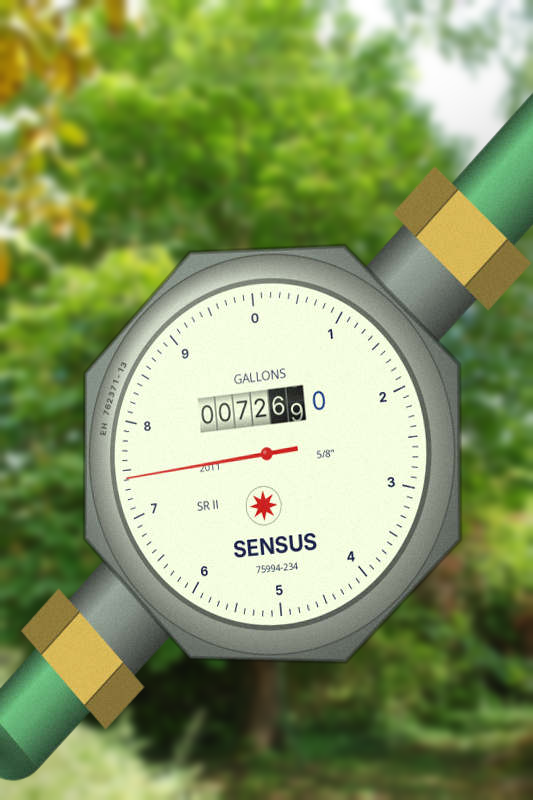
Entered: 72687.4 gal
